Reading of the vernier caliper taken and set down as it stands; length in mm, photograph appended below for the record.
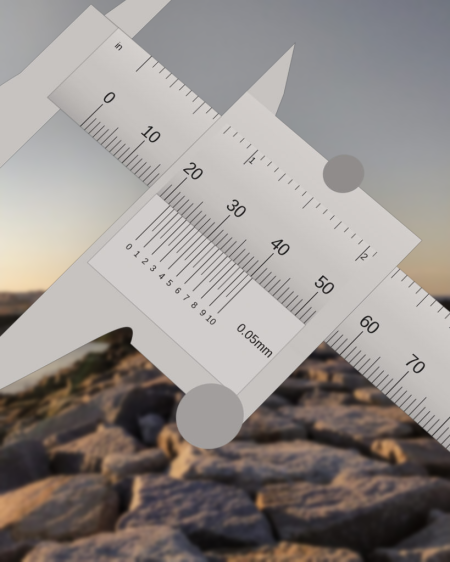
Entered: 21.4 mm
